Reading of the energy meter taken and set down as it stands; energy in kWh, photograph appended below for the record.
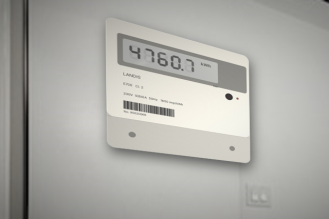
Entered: 4760.7 kWh
